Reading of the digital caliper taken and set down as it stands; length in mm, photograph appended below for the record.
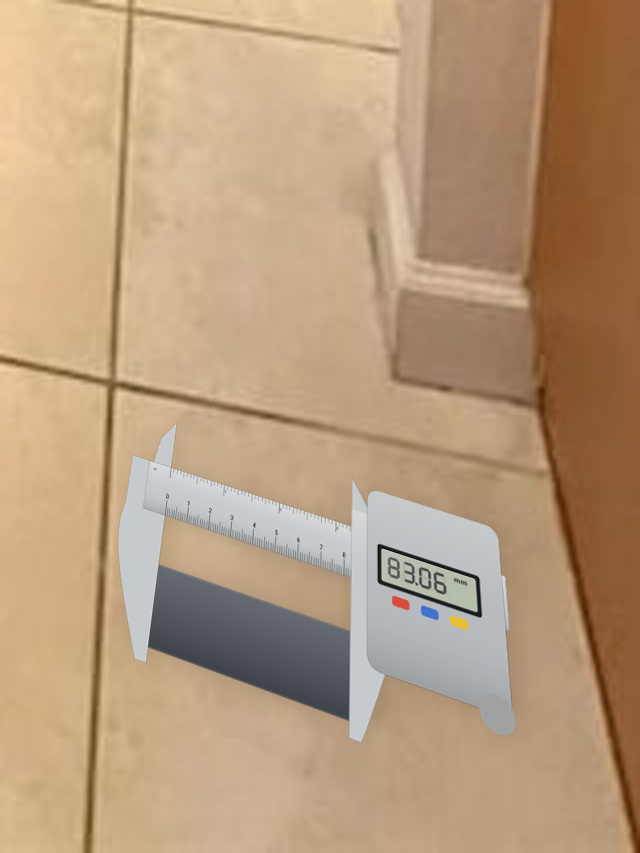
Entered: 83.06 mm
